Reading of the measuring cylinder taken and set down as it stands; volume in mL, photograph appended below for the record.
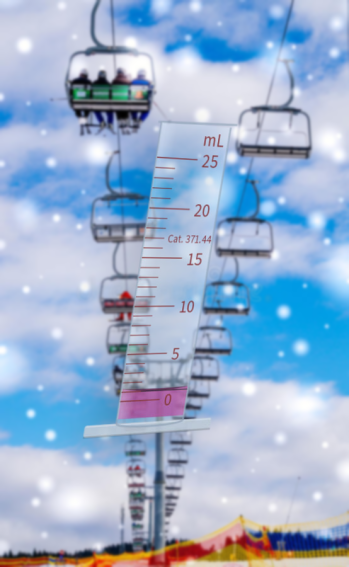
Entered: 1 mL
